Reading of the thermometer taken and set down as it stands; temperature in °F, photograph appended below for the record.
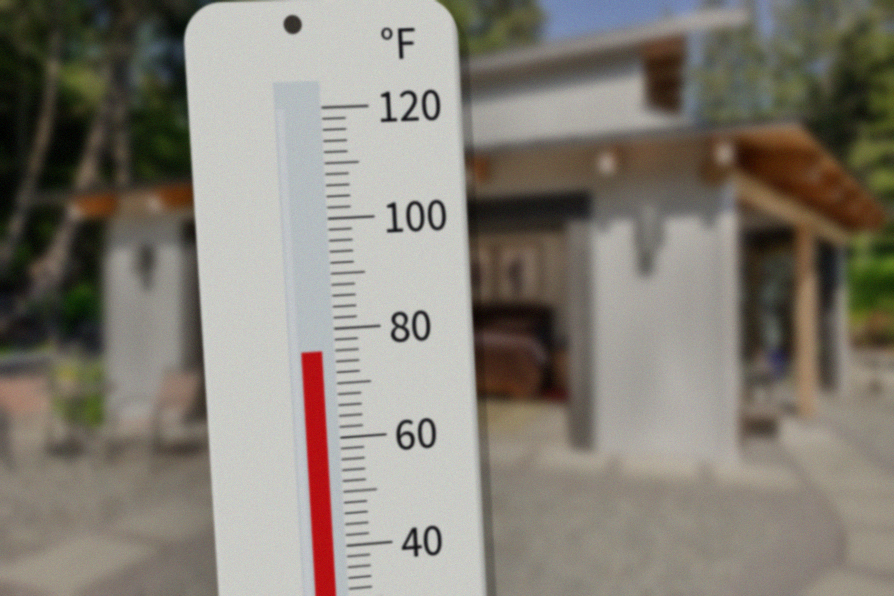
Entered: 76 °F
